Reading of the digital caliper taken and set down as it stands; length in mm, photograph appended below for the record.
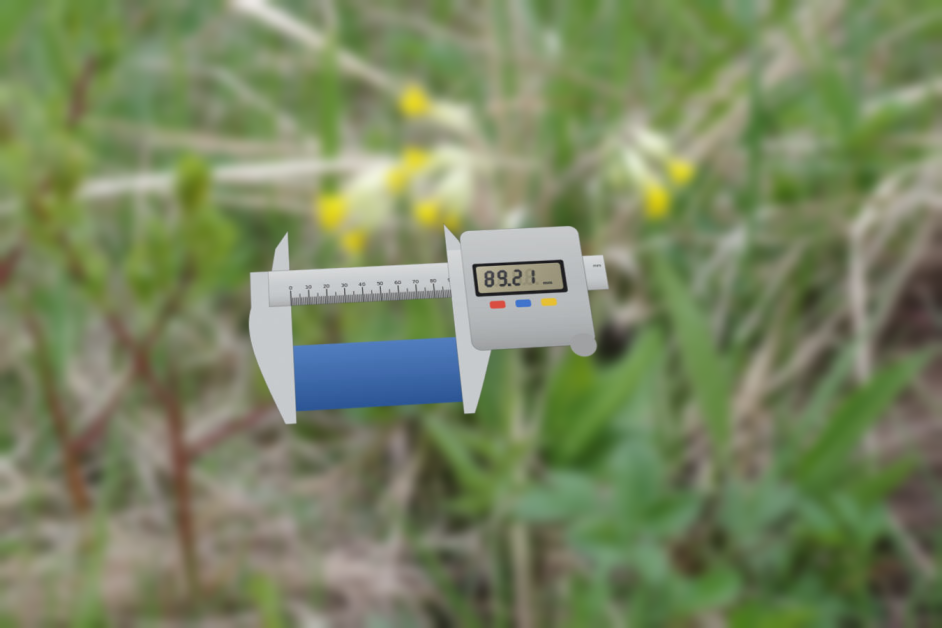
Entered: 89.21 mm
